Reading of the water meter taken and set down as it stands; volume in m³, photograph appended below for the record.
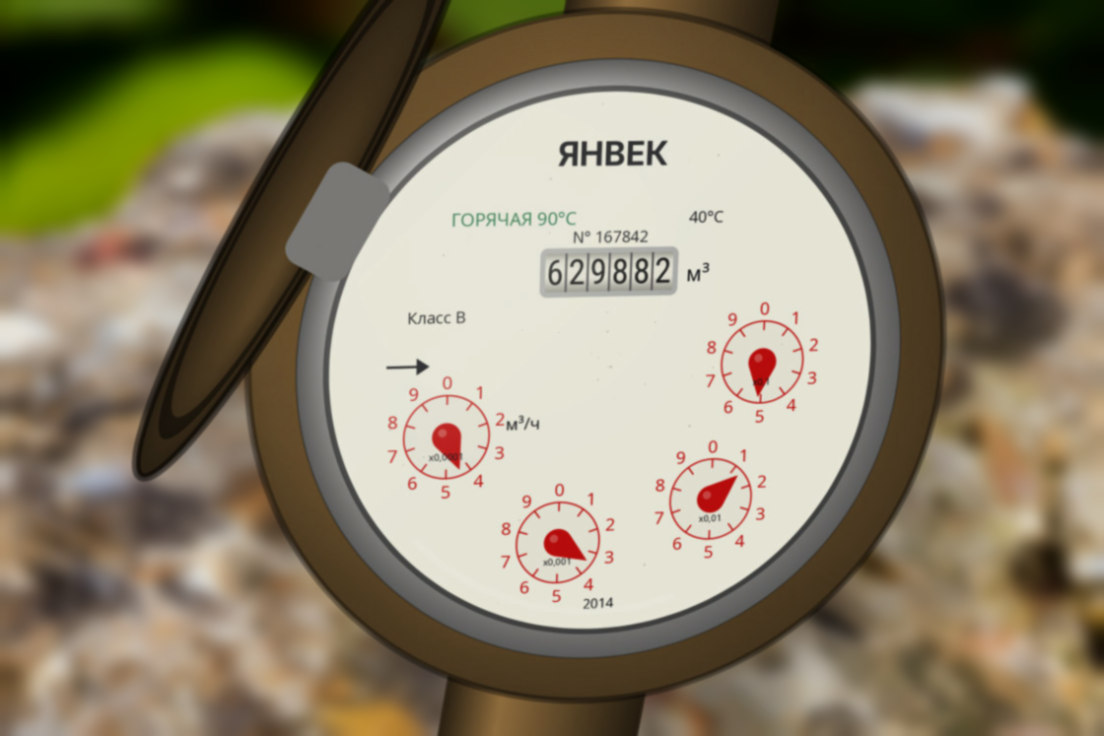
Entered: 629882.5134 m³
